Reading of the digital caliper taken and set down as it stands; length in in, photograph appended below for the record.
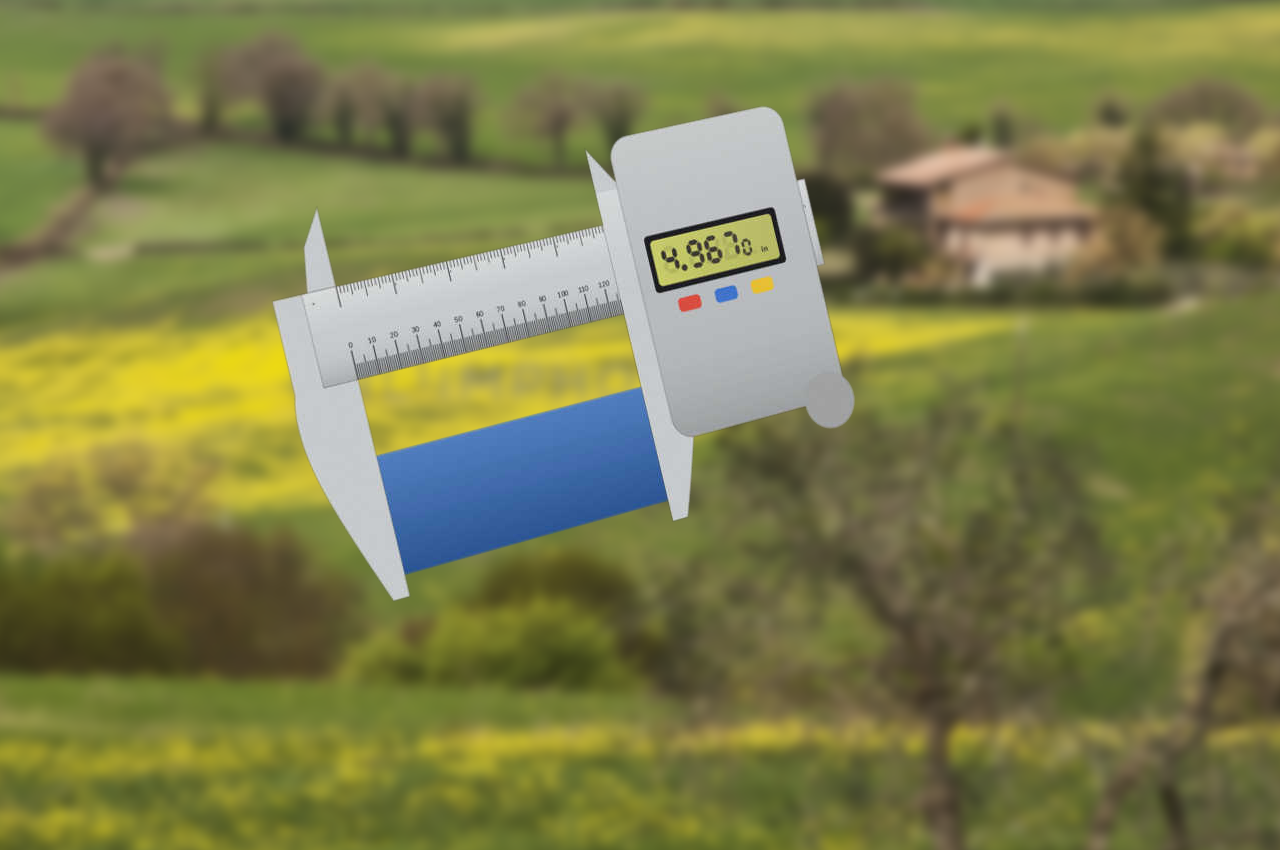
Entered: 4.9670 in
